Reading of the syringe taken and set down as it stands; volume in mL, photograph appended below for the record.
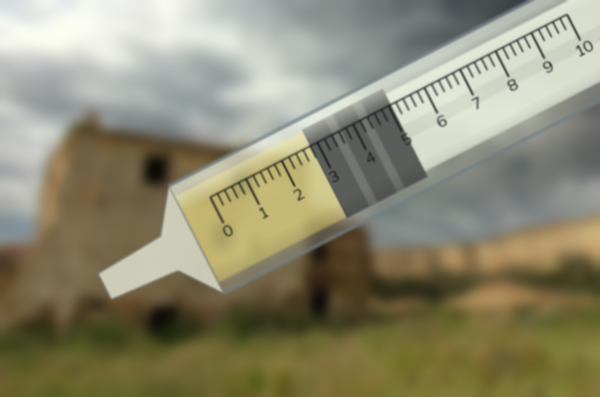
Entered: 2.8 mL
